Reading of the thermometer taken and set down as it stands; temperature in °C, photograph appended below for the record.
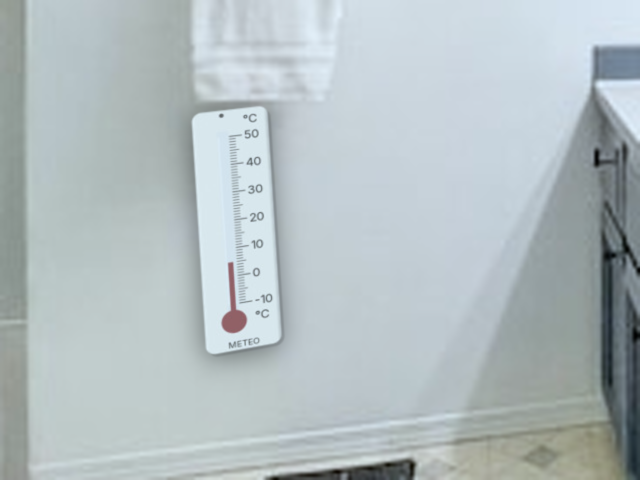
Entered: 5 °C
